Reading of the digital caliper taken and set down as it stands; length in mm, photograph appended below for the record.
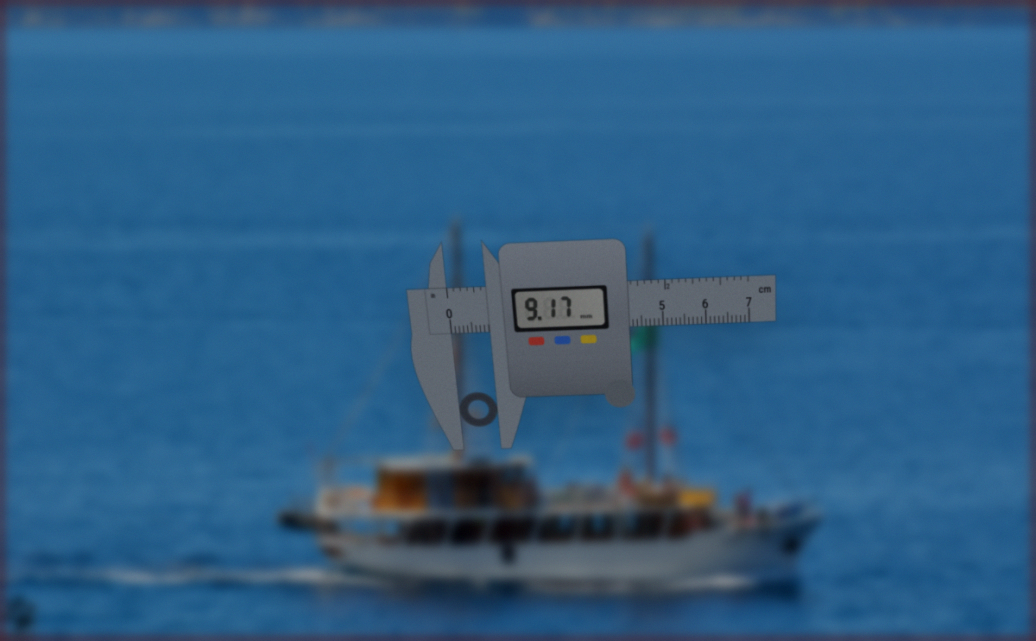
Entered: 9.17 mm
